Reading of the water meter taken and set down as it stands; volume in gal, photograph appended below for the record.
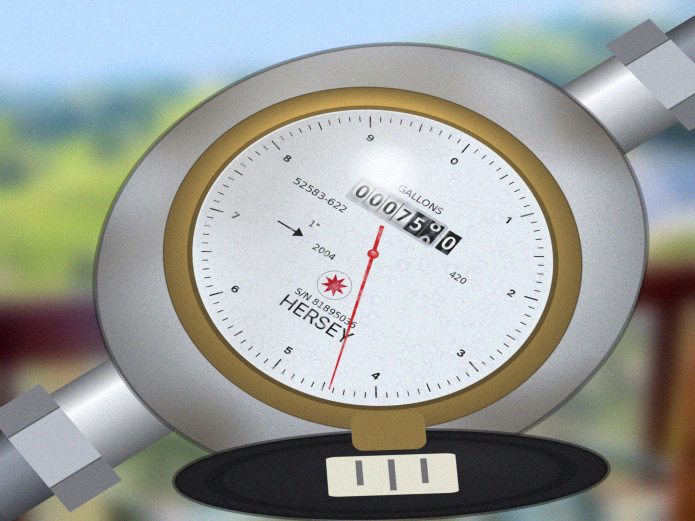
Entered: 7584.4 gal
